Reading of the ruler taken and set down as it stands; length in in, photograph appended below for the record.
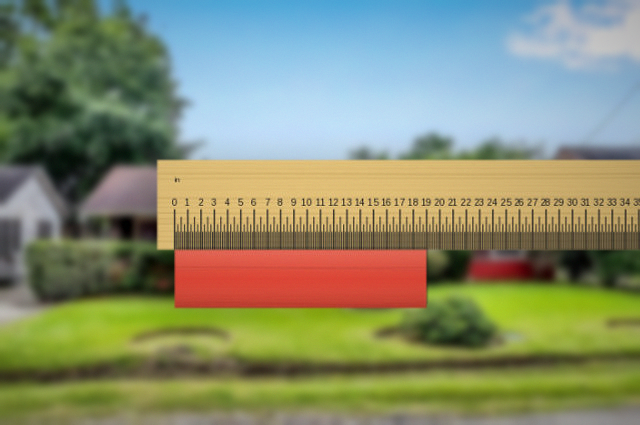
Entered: 19 in
